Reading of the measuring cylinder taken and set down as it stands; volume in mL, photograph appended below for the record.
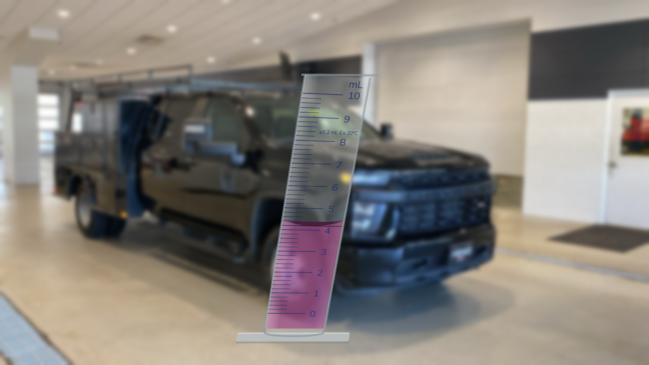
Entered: 4.2 mL
